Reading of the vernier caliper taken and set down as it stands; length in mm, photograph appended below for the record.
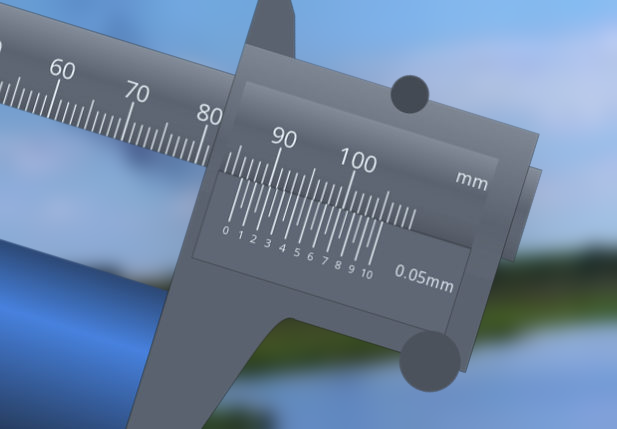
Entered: 86.4 mm
